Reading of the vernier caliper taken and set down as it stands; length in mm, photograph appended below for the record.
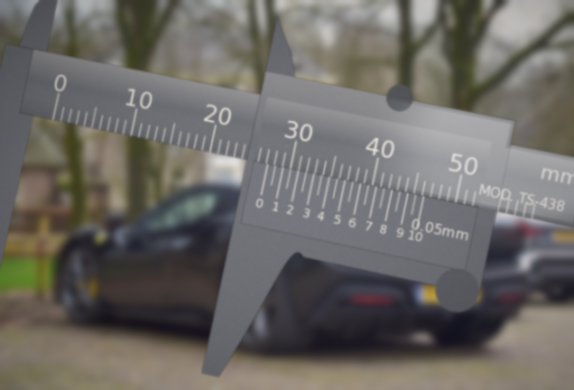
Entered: 27.2 mm
